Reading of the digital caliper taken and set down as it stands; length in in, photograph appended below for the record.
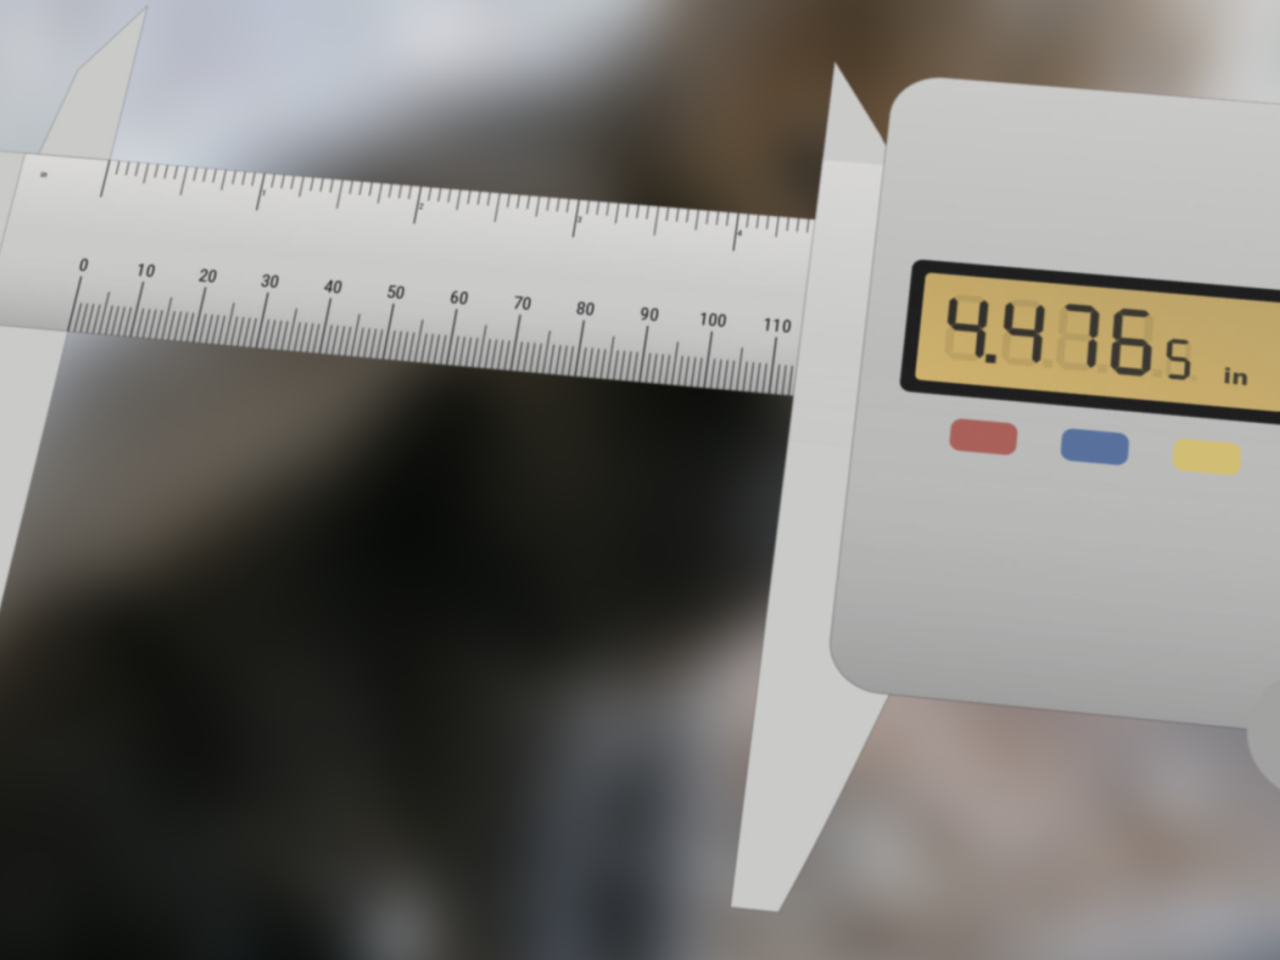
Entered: 4.4765 in
